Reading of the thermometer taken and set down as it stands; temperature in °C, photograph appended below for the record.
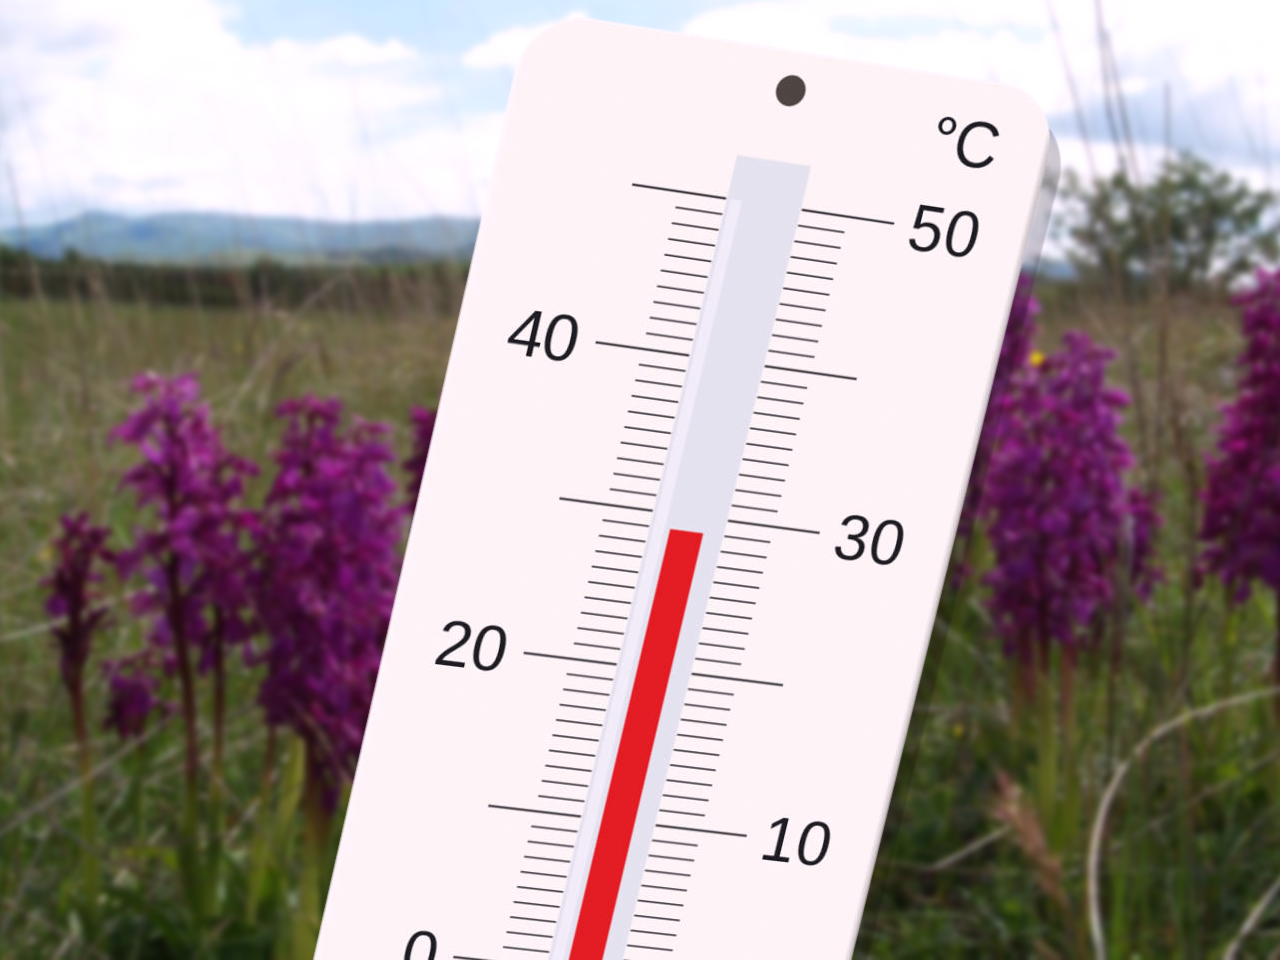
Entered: 29 °C
